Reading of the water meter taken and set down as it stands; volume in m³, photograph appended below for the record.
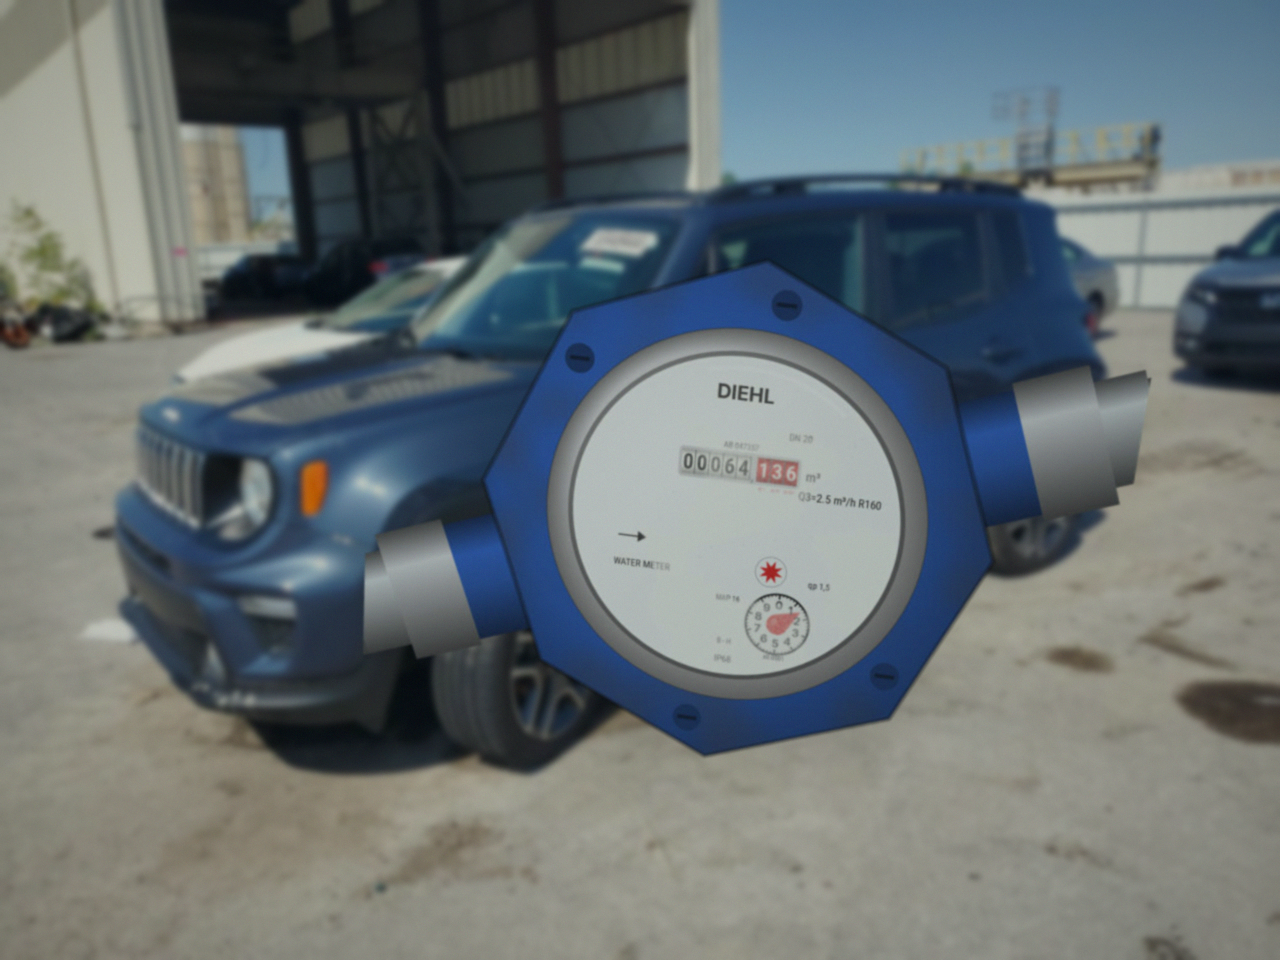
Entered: 64.1361 m³
